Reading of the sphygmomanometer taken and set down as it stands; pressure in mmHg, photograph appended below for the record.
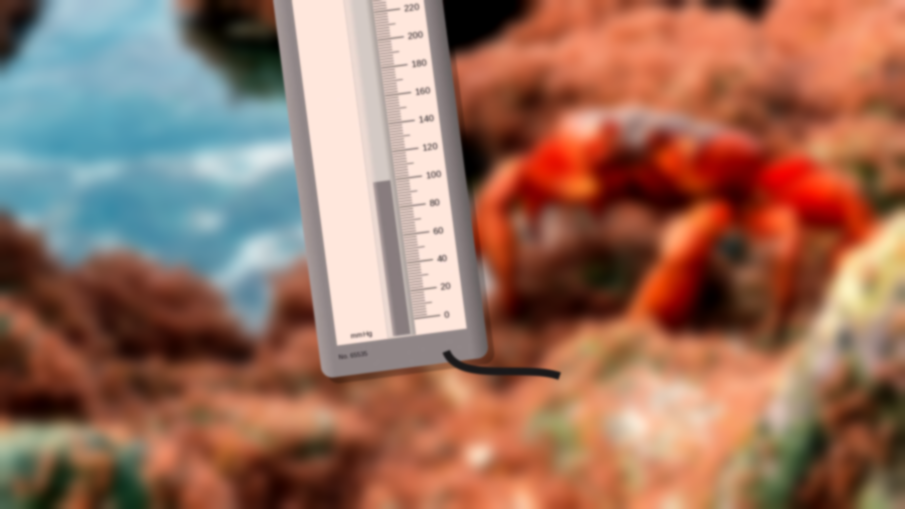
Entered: 100 mmHg
